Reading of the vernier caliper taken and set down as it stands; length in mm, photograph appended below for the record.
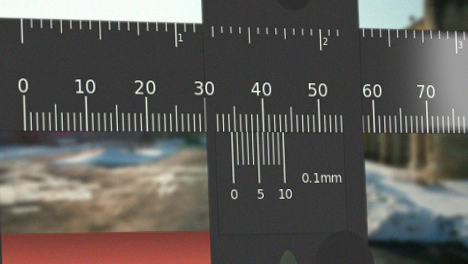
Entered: 34.4 mm
